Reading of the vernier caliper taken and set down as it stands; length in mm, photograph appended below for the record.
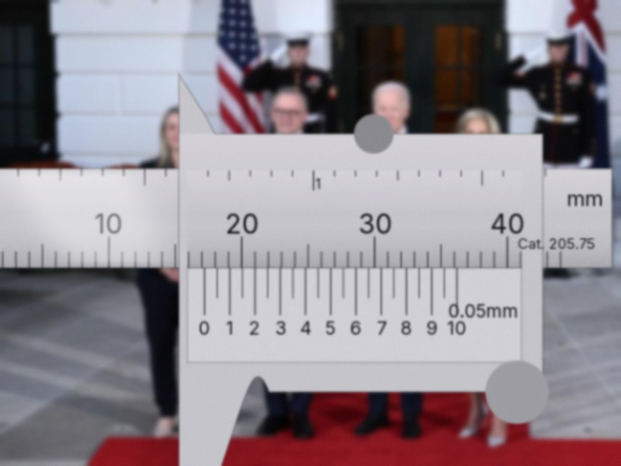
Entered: 17.2 mm
